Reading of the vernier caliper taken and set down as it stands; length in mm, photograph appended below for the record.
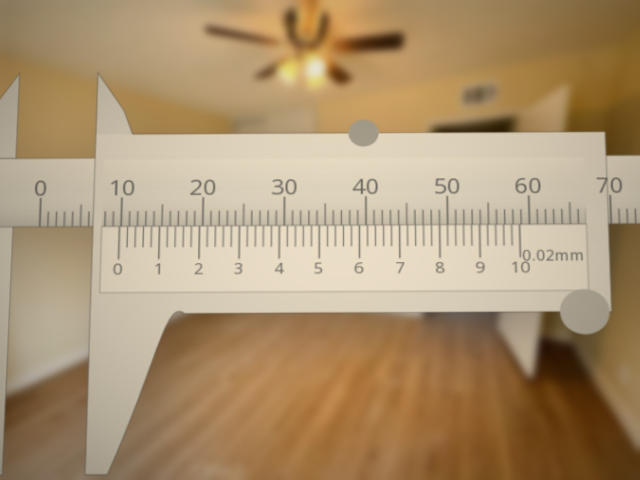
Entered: 9.8 mm
